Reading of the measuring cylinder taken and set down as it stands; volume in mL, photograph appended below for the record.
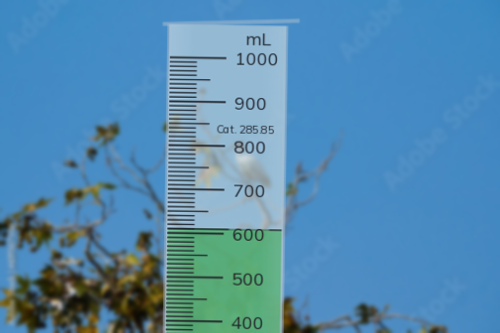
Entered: 610 mL
